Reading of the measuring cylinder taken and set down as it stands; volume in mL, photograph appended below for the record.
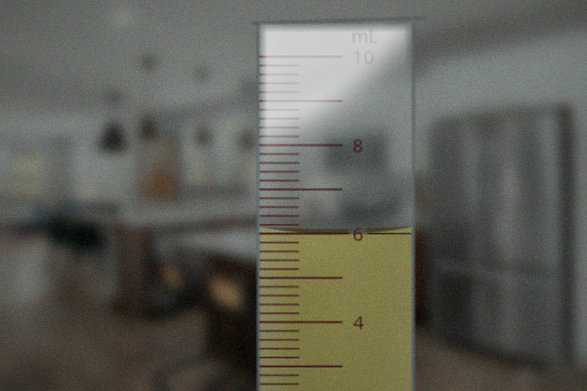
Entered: 6 mL
